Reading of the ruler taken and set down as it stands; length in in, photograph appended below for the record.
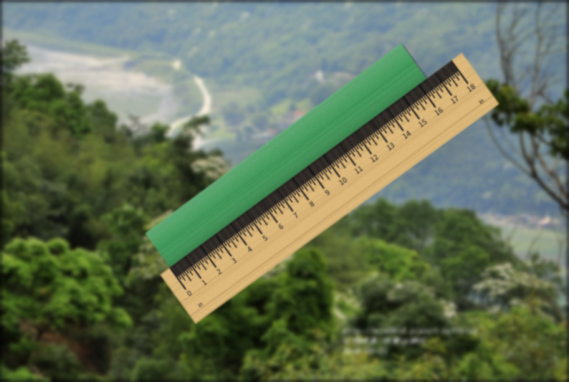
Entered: 16.5 in
